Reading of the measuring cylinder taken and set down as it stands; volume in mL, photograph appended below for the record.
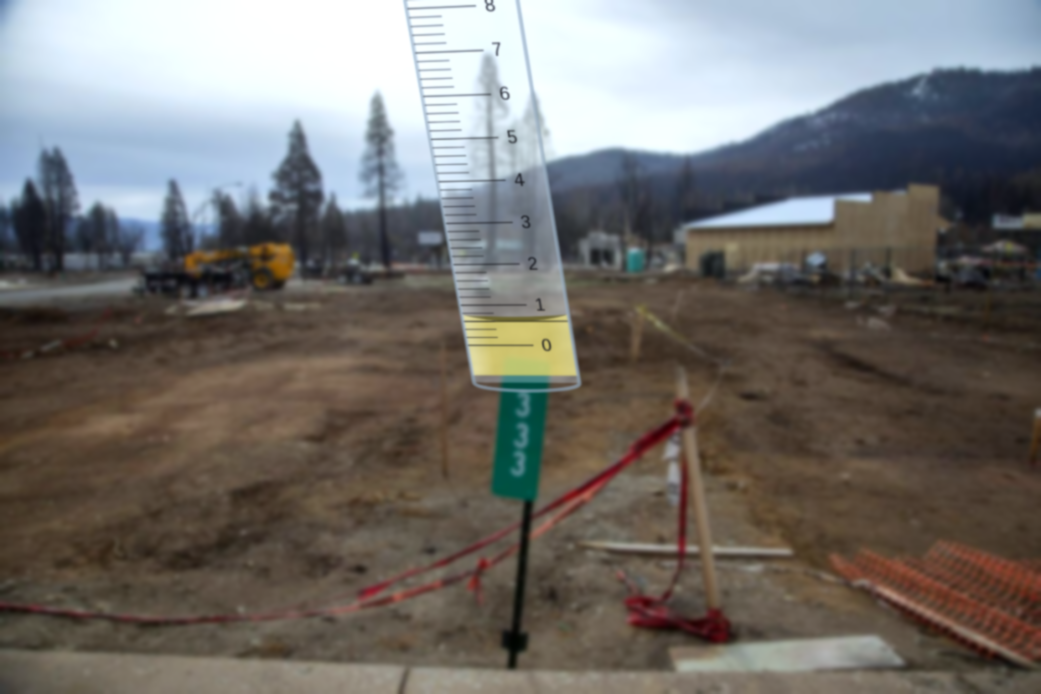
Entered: 0.6 mL
